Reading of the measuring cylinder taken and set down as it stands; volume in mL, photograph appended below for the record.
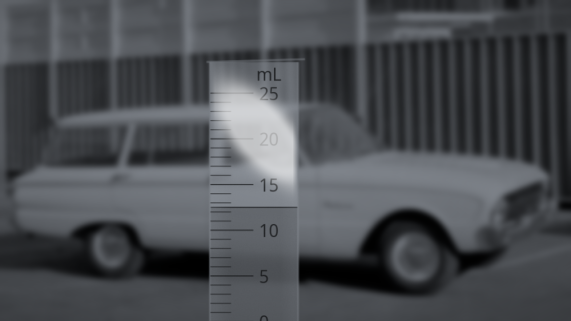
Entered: 12.5 mL
